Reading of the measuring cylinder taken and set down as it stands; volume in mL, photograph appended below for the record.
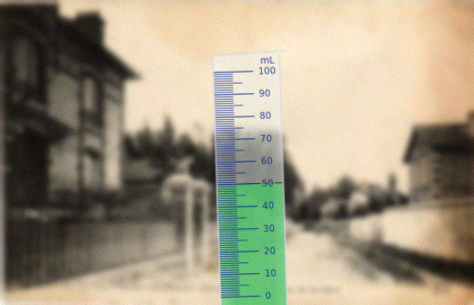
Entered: 50 mL
